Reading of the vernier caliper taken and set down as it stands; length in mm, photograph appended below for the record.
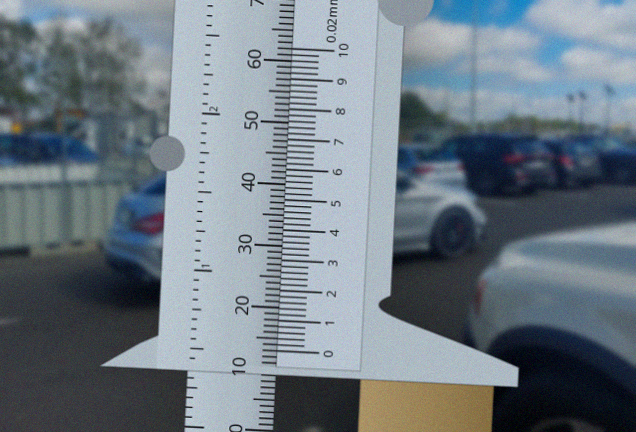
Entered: 13.0 mm
